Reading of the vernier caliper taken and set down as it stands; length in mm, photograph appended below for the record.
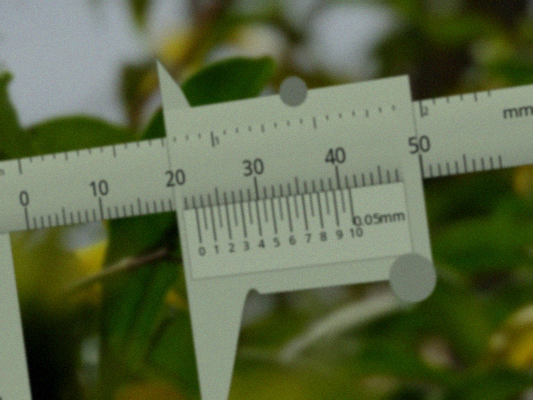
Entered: 22.2 mm
